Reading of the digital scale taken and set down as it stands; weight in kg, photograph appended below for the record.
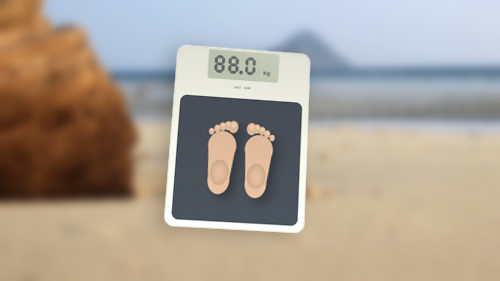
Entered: 88.0 kg
